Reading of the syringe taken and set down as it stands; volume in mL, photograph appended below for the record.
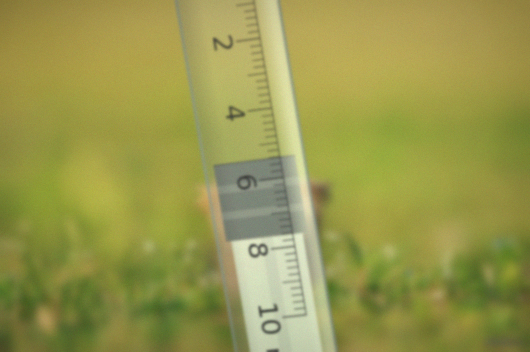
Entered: 5.4 mL
